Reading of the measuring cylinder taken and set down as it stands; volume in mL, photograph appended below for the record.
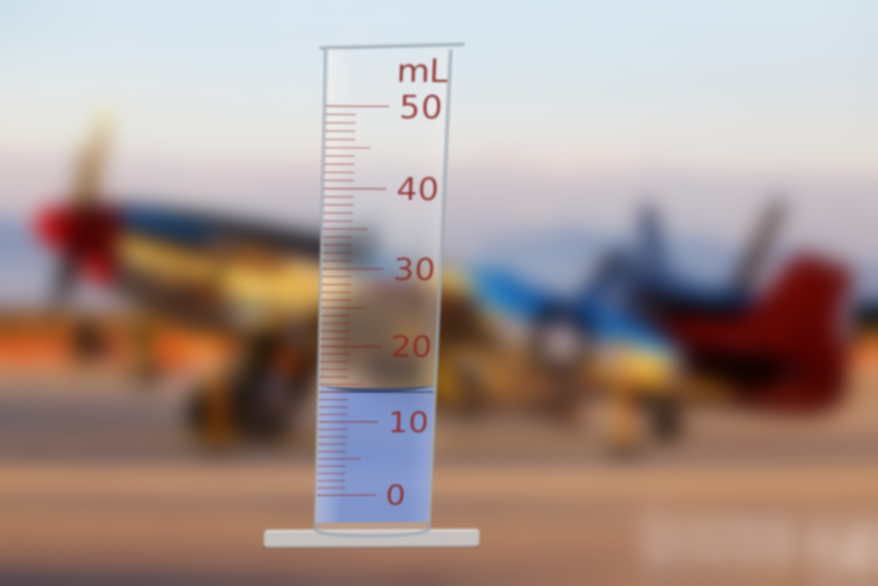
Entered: 14 mL
